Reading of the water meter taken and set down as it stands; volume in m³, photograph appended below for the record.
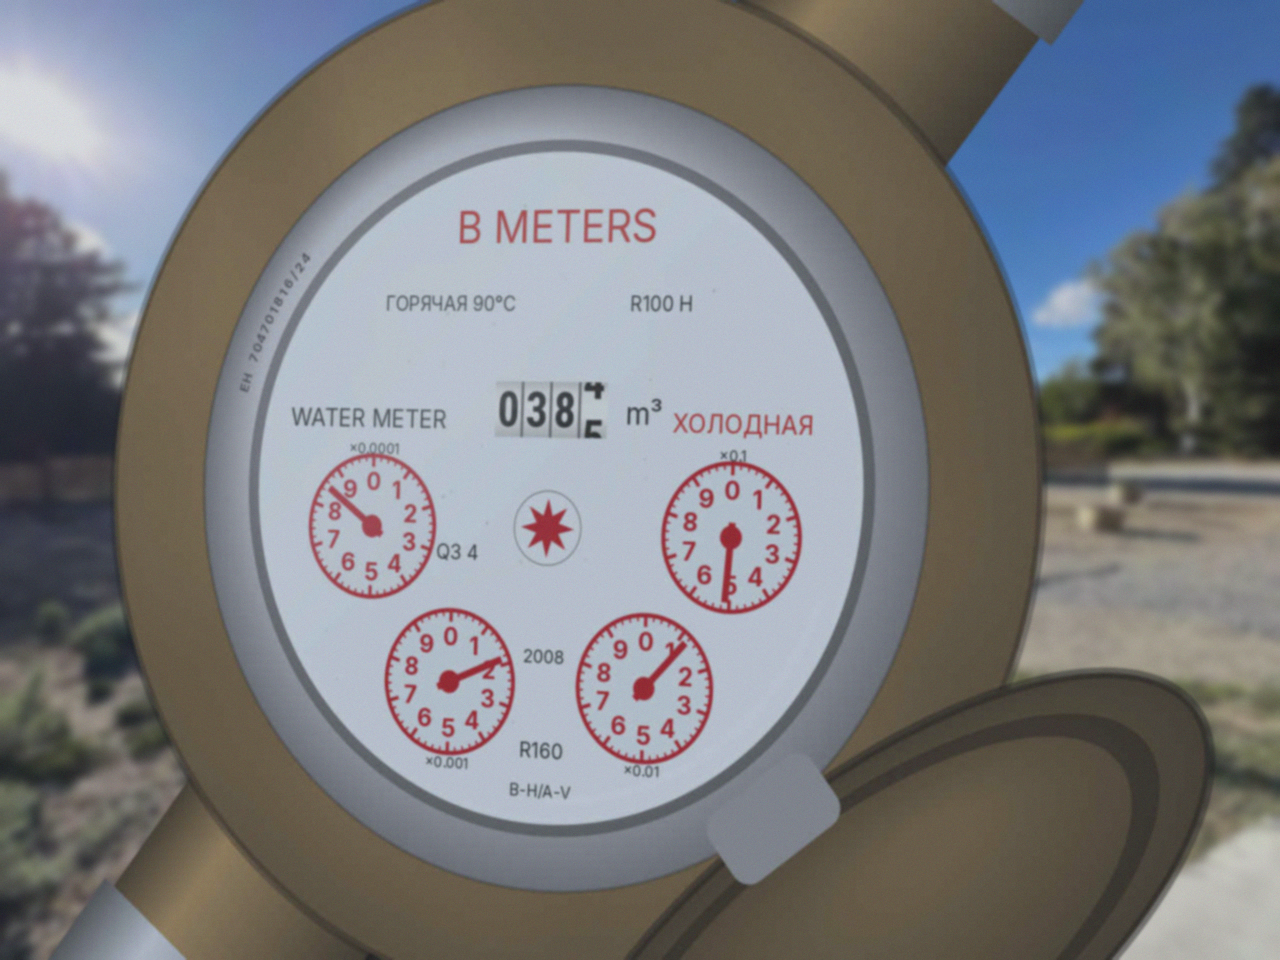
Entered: 384.5118 m³
